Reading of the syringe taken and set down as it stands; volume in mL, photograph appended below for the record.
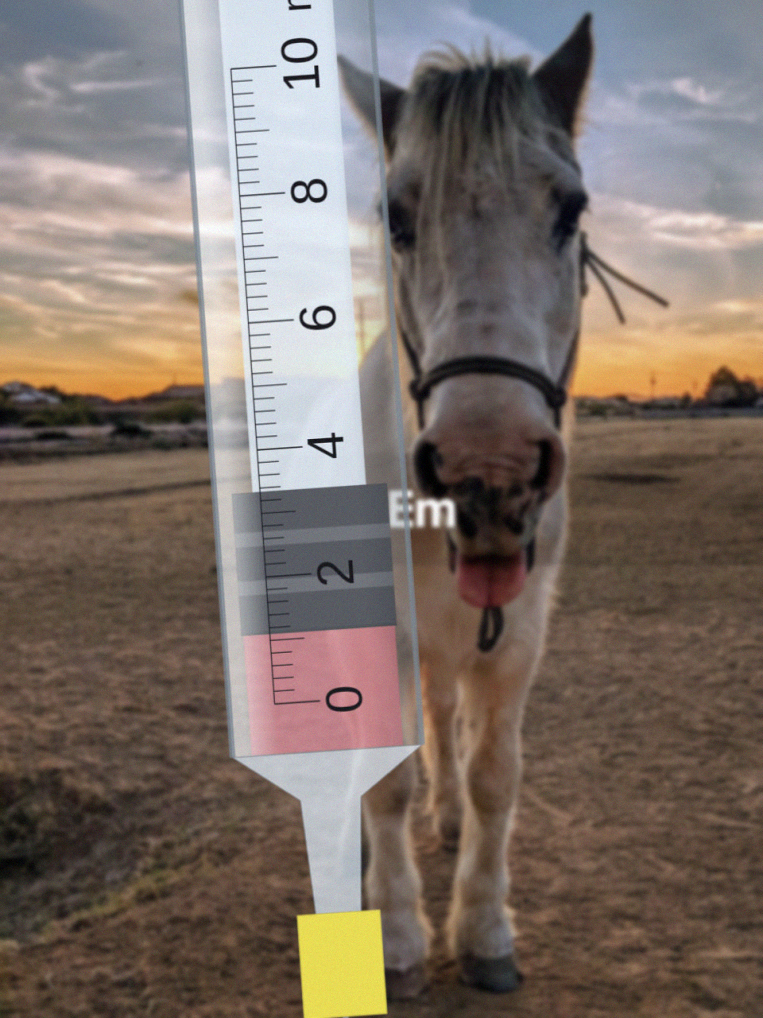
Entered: 1.1 mL
